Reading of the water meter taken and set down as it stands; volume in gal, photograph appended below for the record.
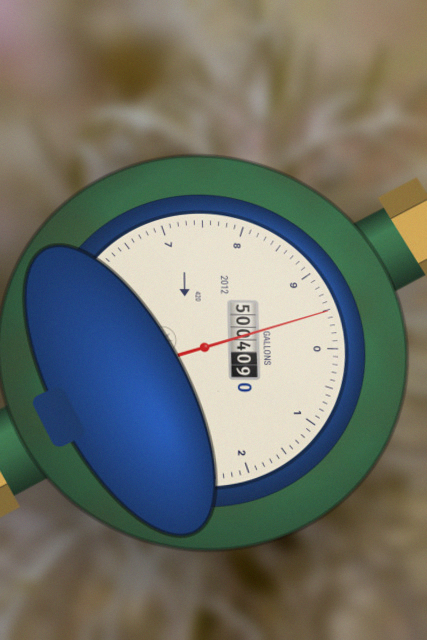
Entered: 5004089.5 gal
